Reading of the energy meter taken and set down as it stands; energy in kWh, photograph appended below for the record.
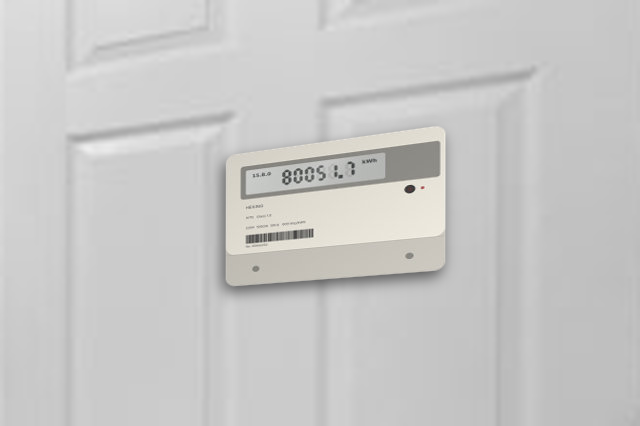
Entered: 80051.7 kWh
